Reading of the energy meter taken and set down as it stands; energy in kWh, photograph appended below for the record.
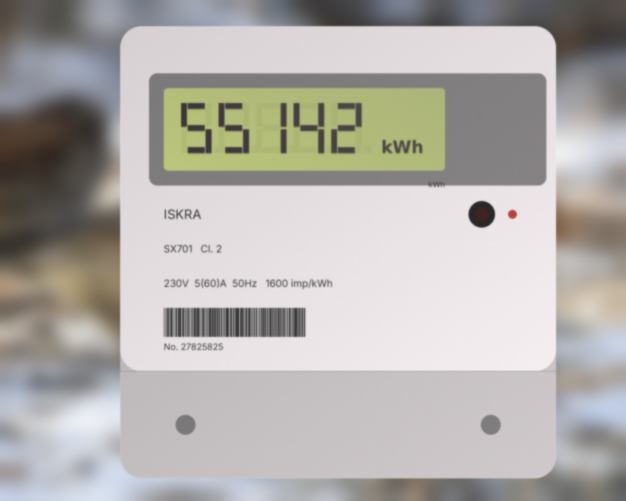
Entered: 55142 kWh
